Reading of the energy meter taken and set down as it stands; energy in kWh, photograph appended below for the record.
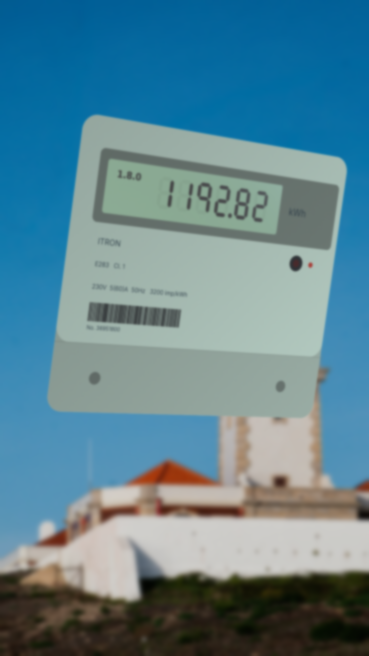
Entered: 1192.82 kWh
